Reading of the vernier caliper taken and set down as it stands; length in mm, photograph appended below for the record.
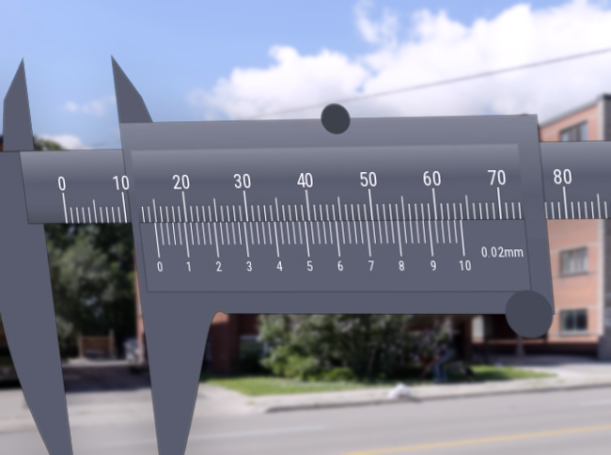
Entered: 14.8 mm
